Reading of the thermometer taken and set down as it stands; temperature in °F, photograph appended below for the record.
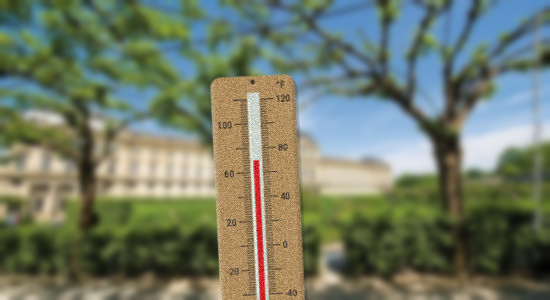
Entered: 70 °F
